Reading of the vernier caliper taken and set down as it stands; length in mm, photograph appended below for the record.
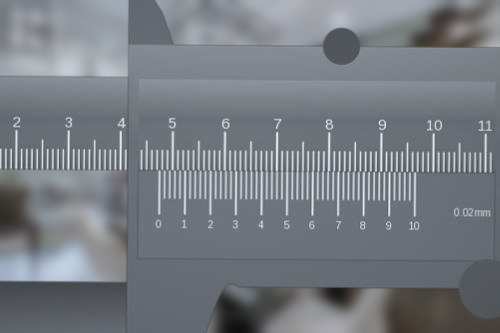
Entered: 47.5 mm
